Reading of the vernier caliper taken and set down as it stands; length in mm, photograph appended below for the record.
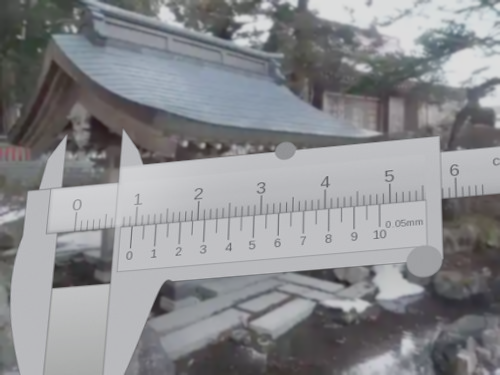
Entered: 9.4 mm
